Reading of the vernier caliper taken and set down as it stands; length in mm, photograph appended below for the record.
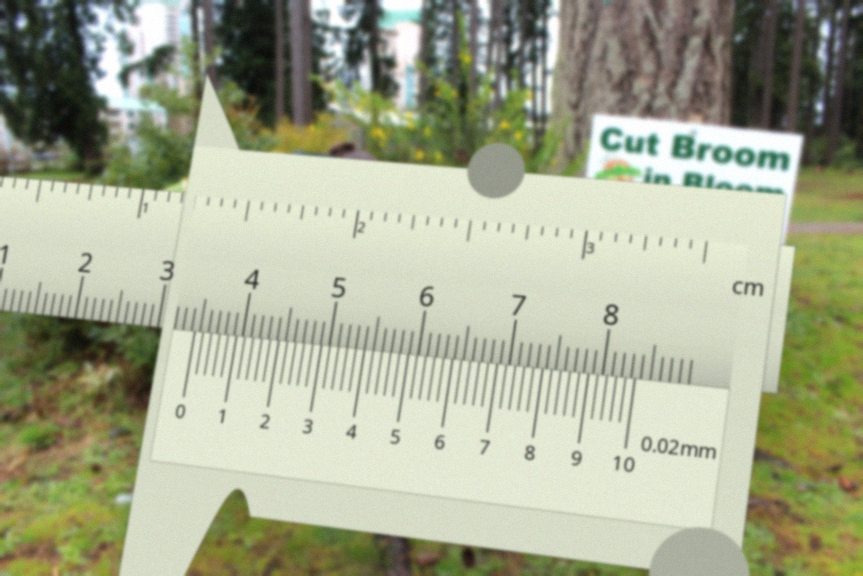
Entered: 34.4 mm
